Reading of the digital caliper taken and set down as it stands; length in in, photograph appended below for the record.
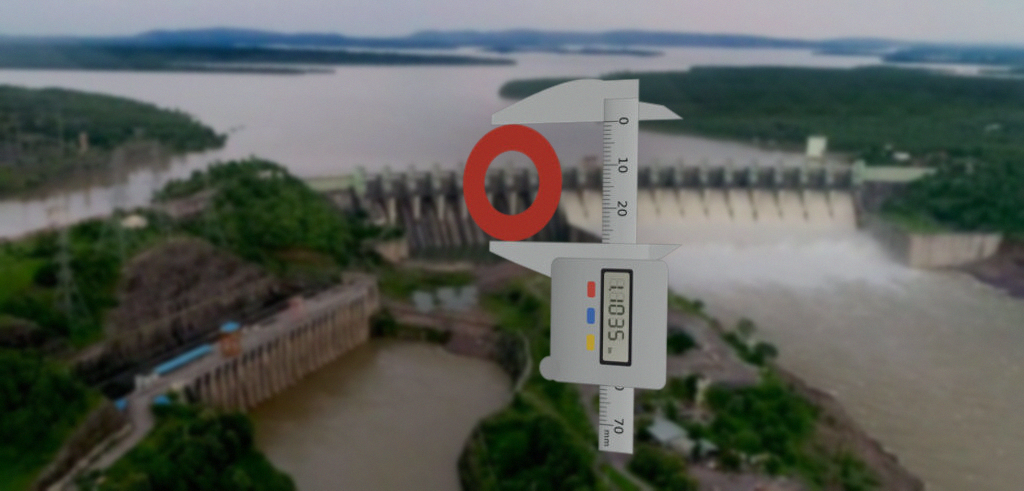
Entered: 1.1035 in
